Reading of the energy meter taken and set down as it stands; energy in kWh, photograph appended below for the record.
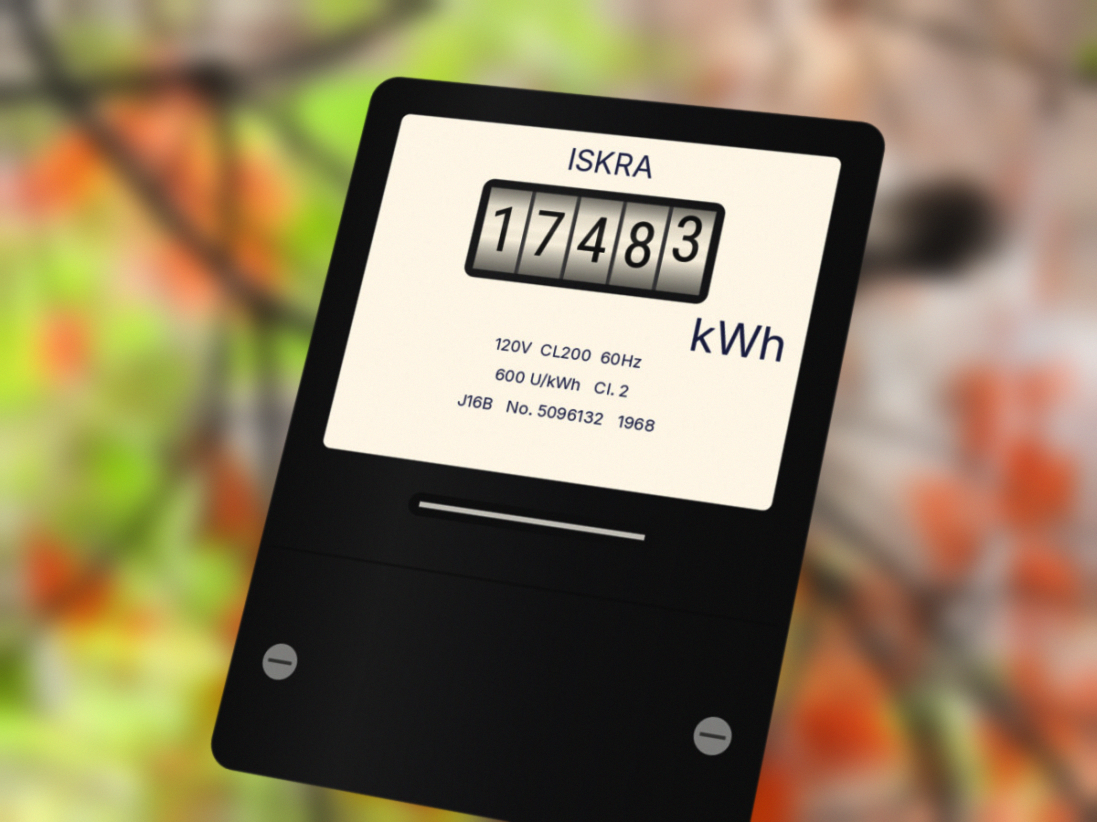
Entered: 17483 kWh
